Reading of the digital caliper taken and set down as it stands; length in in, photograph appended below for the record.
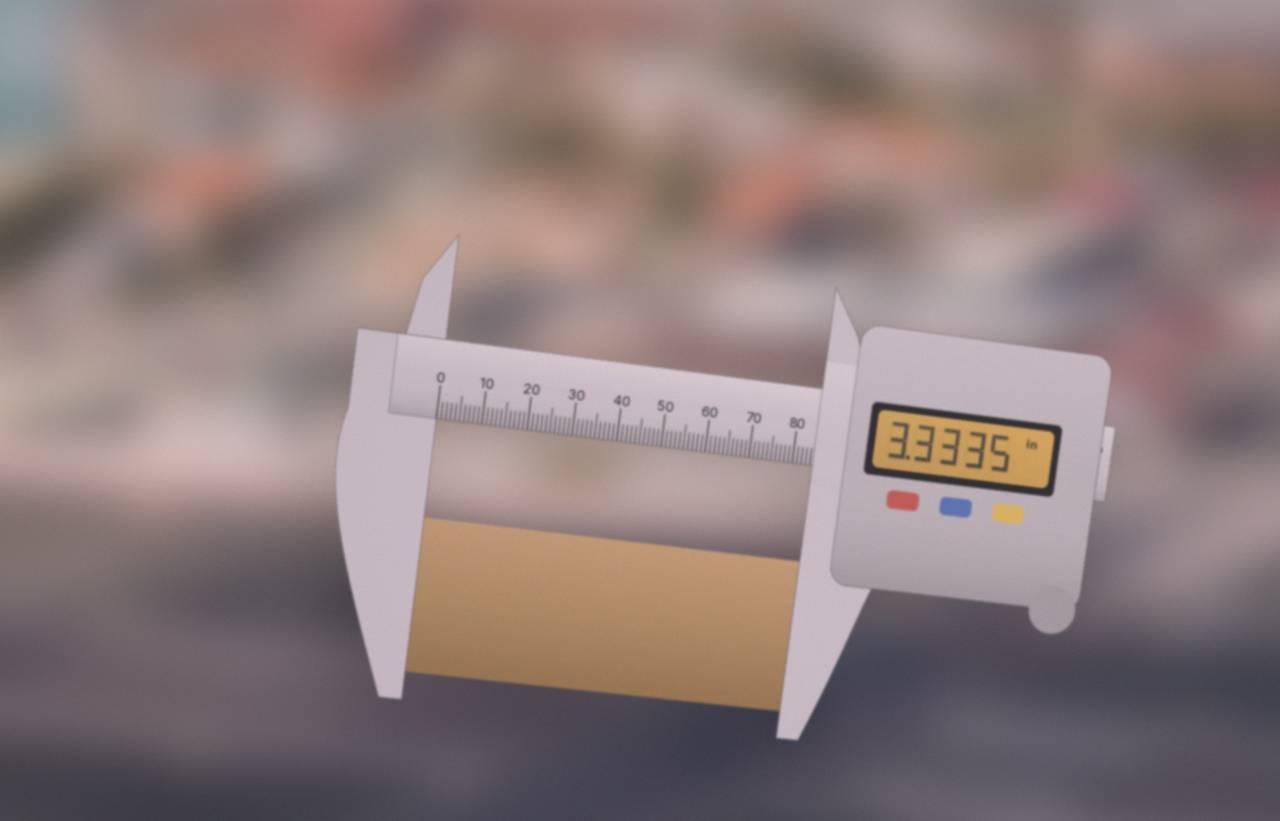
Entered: 3.3335 in
